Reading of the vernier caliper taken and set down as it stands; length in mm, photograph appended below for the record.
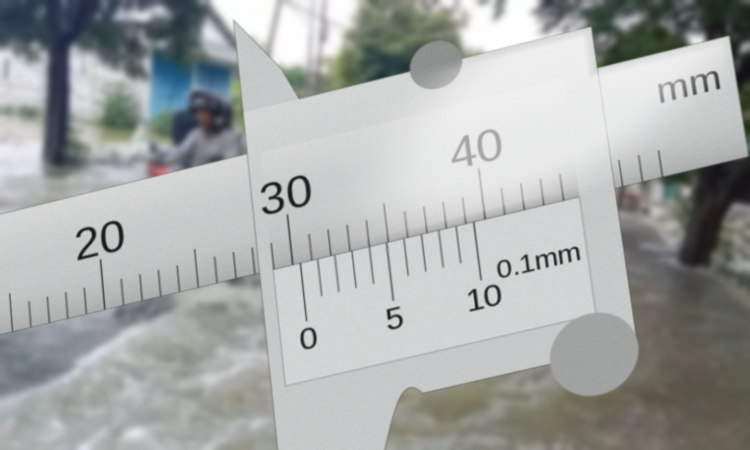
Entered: 30.4 mm
